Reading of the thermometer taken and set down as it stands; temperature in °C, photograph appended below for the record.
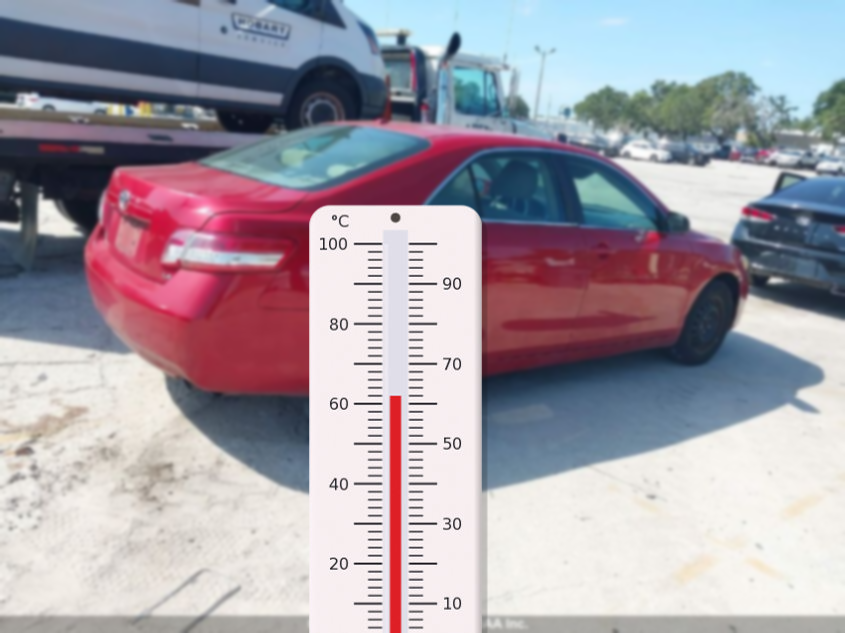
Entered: 62 °C
